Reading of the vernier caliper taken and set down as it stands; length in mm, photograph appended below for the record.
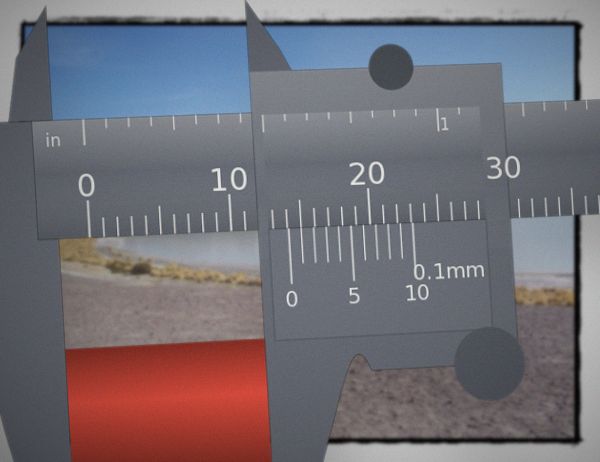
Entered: 14.1 mm
